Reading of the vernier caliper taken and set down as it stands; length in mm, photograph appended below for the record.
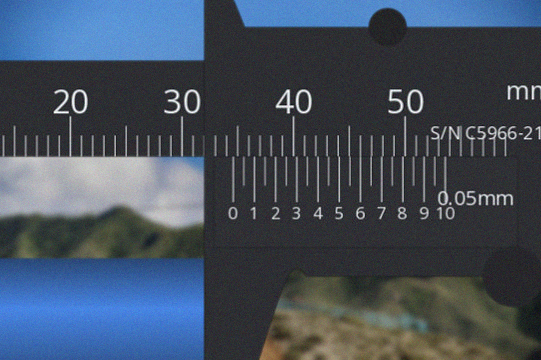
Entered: 34.6 mm
